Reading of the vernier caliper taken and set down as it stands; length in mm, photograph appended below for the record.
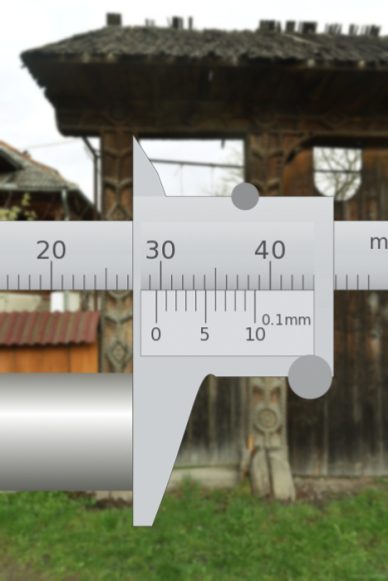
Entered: 29.6 mm
